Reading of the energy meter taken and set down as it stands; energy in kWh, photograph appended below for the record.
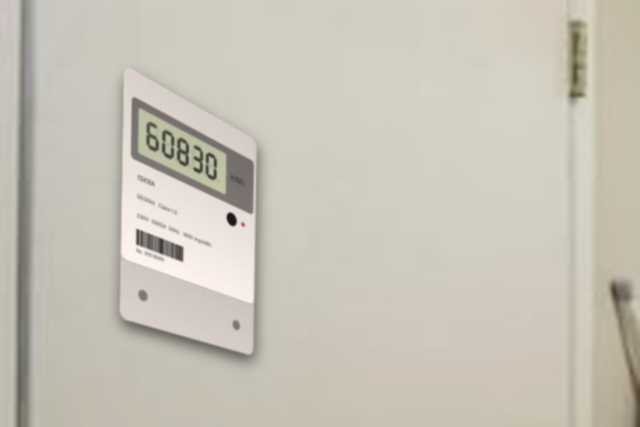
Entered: 60830 kWh
